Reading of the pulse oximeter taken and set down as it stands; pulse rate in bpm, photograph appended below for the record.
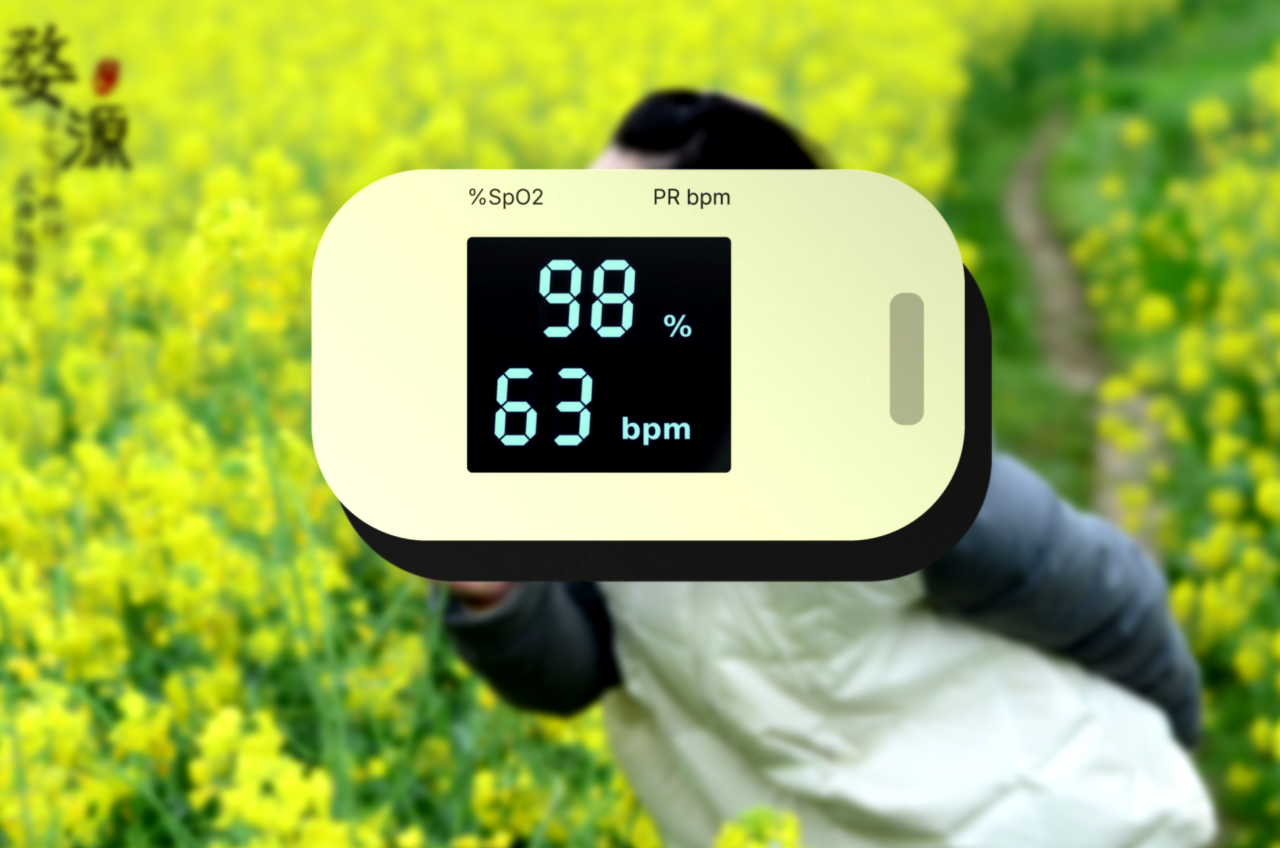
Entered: 63 bpm
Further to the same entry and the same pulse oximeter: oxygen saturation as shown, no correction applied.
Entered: 98 %
